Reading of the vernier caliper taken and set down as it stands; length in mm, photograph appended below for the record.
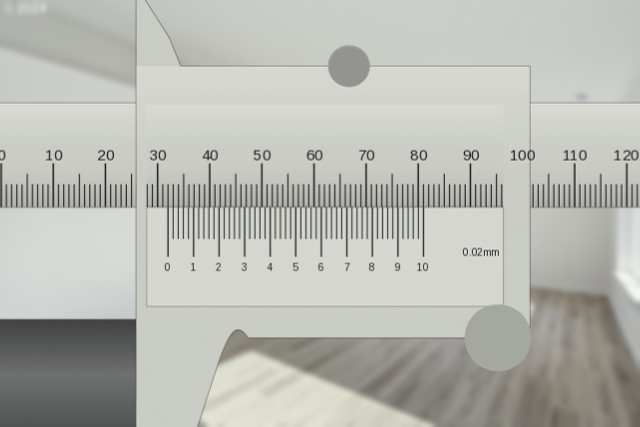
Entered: 32.0 mm
